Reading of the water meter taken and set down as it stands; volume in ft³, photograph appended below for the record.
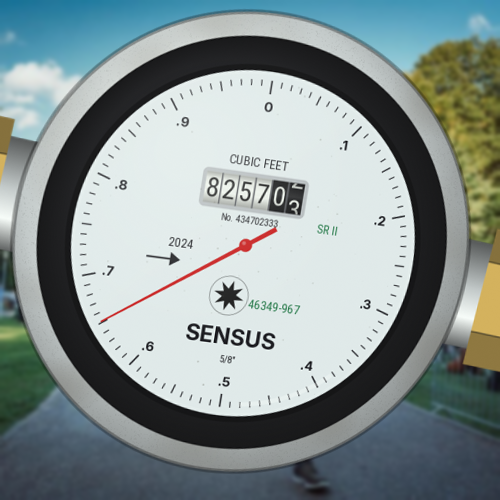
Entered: 825702.65 ft³
